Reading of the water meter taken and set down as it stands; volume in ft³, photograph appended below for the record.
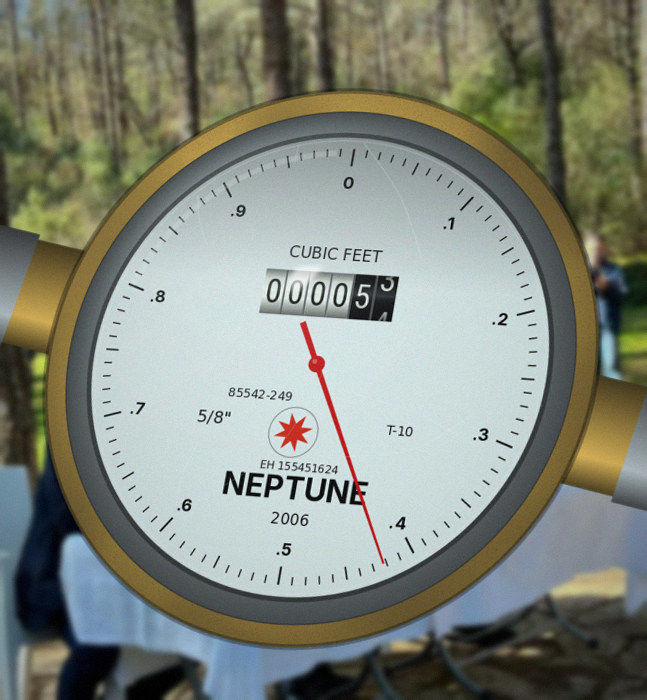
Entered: 53.42 ft³
